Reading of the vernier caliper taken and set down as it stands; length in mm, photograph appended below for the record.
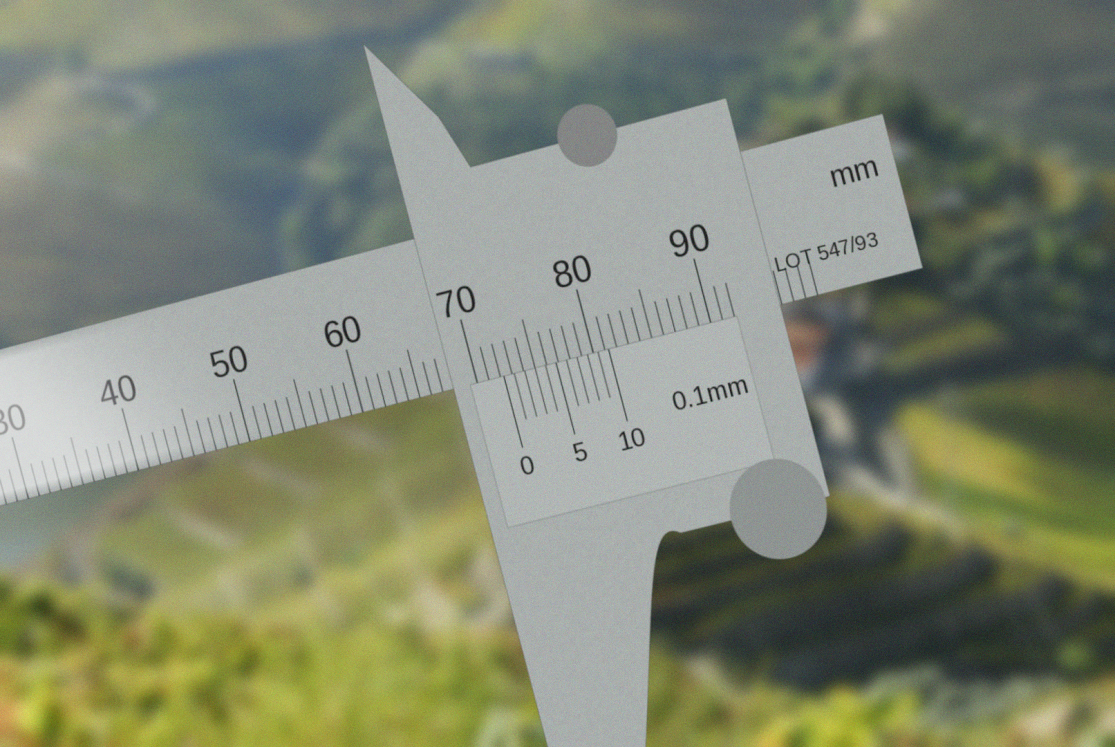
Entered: 72.3 mm
